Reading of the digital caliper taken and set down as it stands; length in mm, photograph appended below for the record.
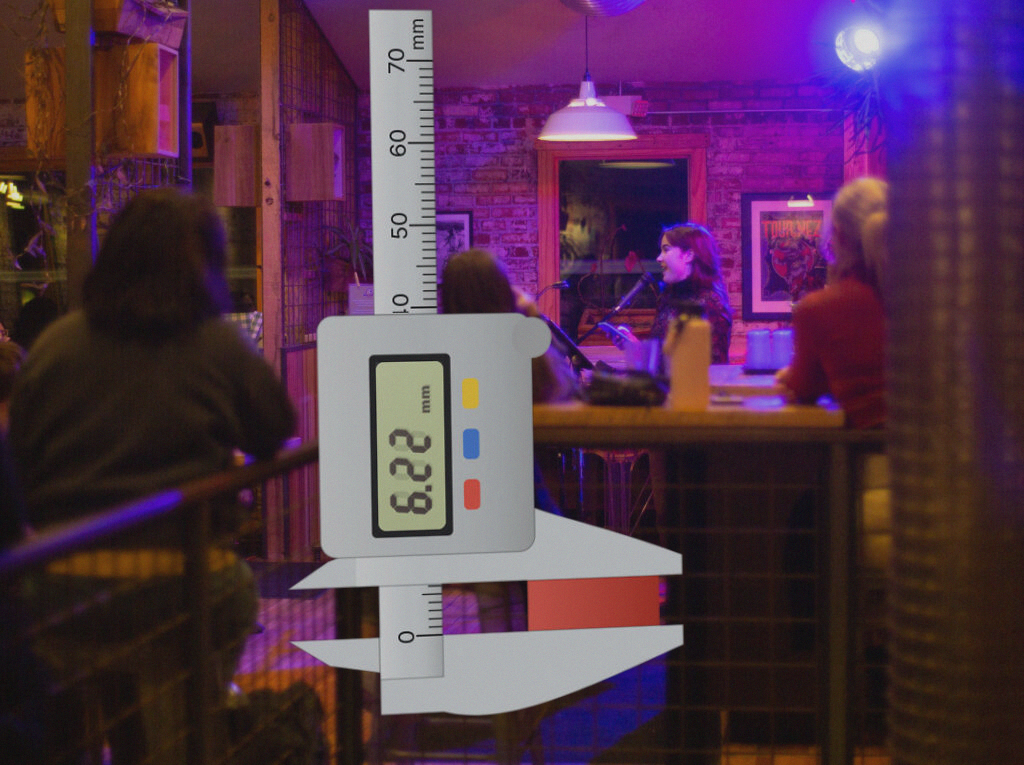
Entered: 6.22 mm
